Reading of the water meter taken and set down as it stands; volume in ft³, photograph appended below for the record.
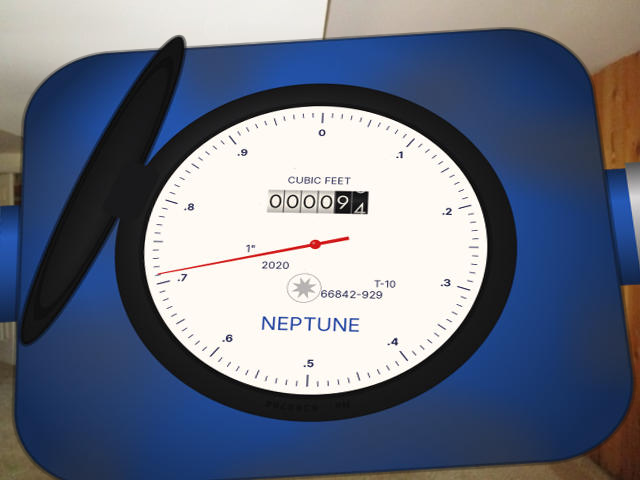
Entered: 93.71 ft³
